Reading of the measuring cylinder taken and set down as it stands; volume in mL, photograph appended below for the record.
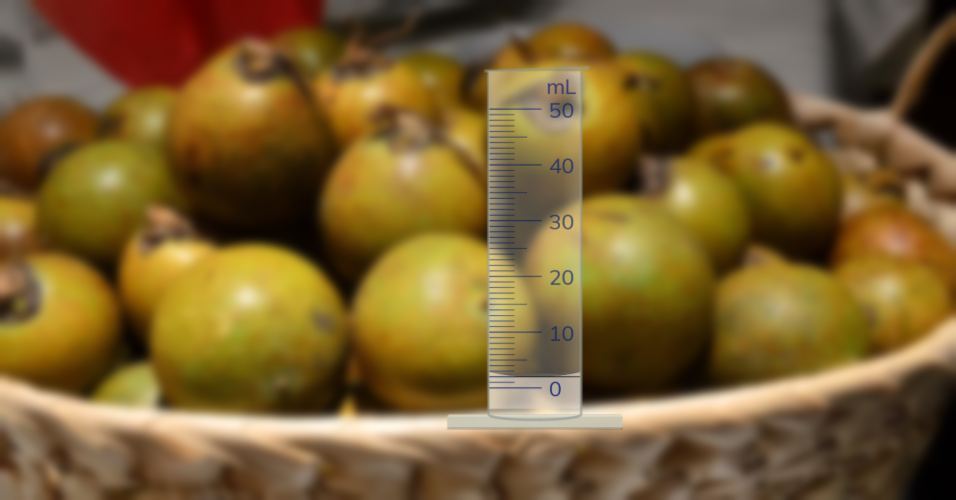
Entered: 2 mL
